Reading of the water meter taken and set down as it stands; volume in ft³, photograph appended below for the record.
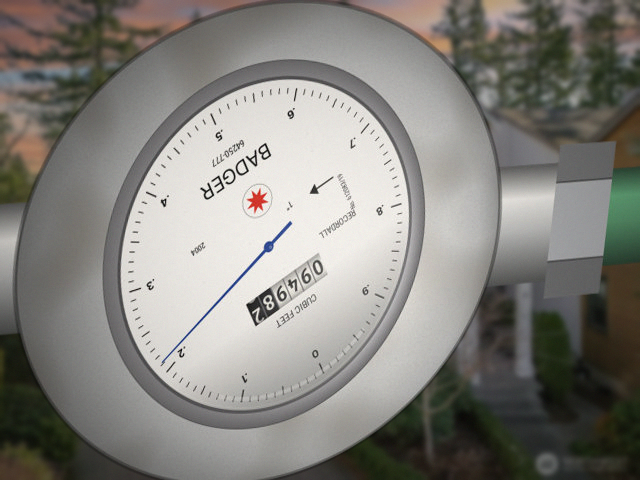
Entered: 94982.21 ft³
